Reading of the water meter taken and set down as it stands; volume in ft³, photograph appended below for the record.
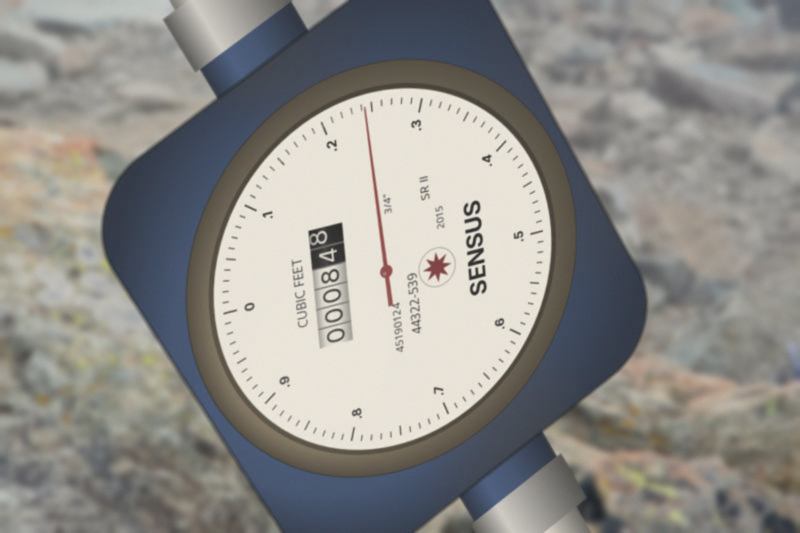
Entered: 848.24 ft³
